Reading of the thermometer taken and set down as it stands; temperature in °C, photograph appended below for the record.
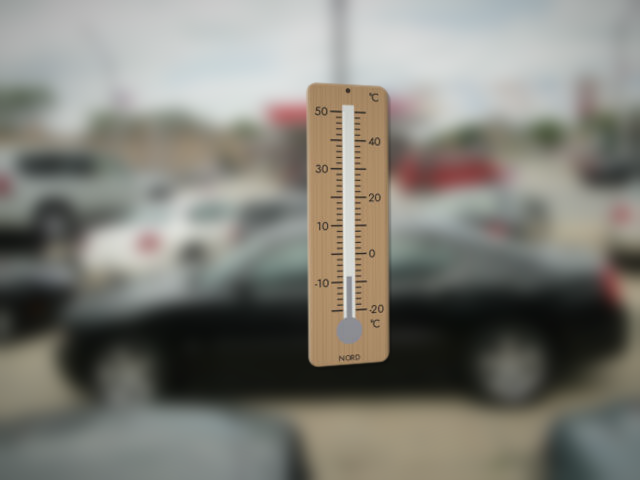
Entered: -8 °C
